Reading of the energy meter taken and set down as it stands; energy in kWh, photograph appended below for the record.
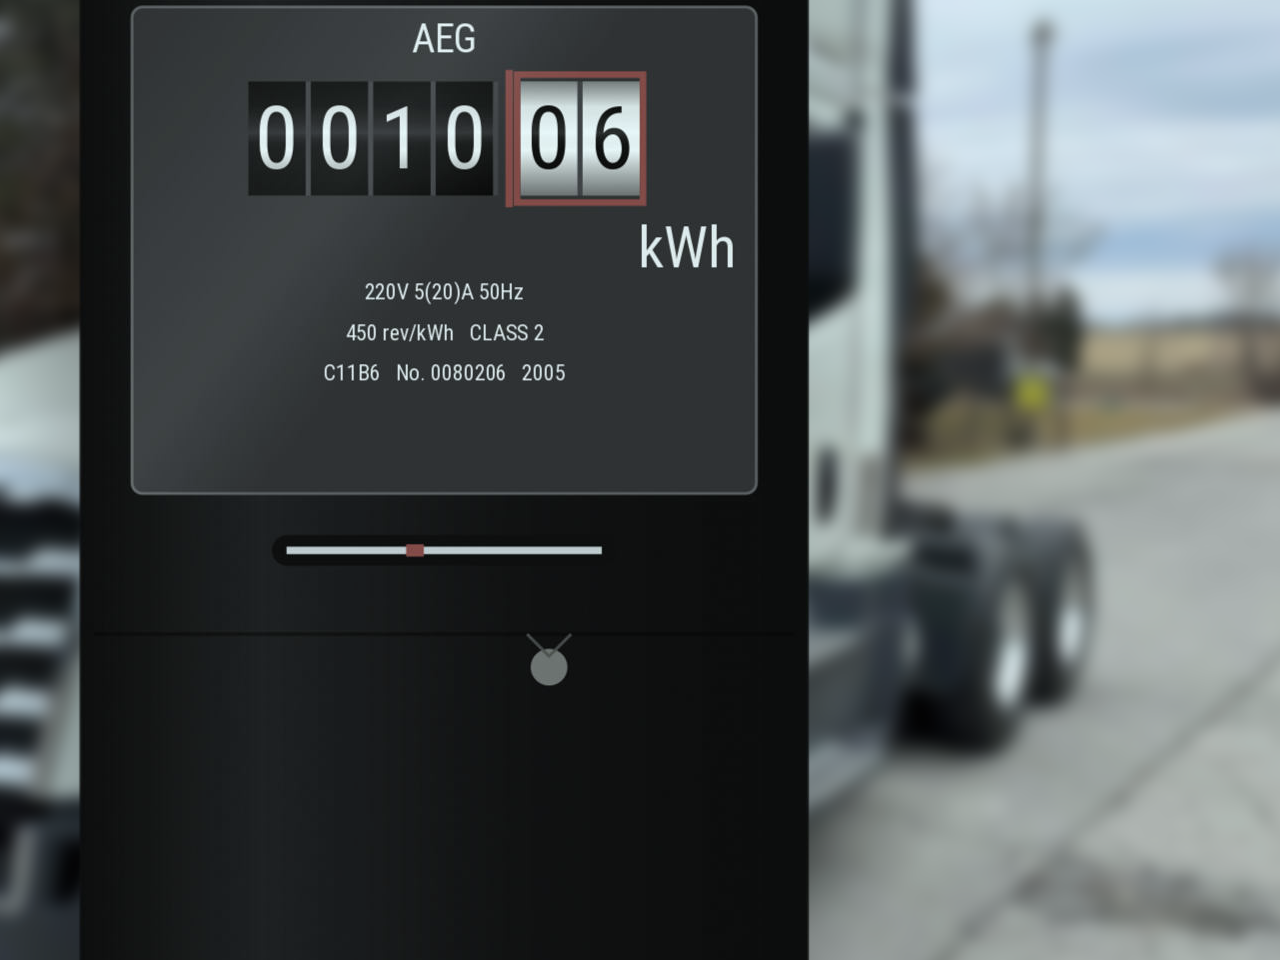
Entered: 10.06 kWh
